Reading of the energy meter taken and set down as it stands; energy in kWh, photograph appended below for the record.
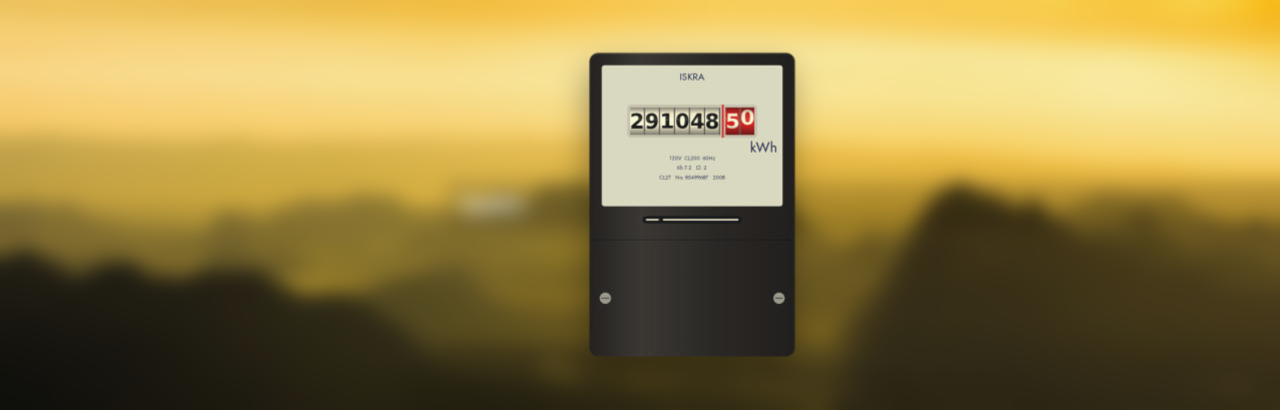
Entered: 291048.50 kWh
